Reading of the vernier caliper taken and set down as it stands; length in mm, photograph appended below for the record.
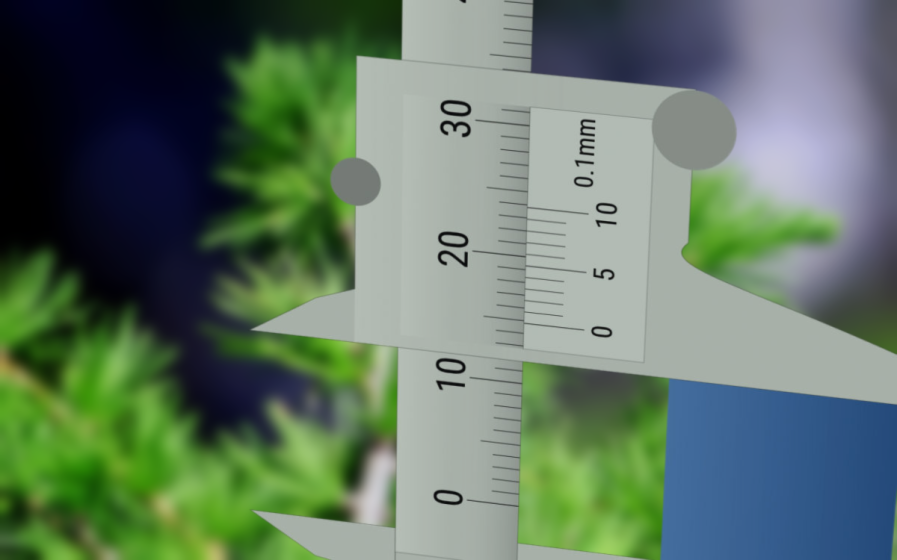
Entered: 14.8 mm
